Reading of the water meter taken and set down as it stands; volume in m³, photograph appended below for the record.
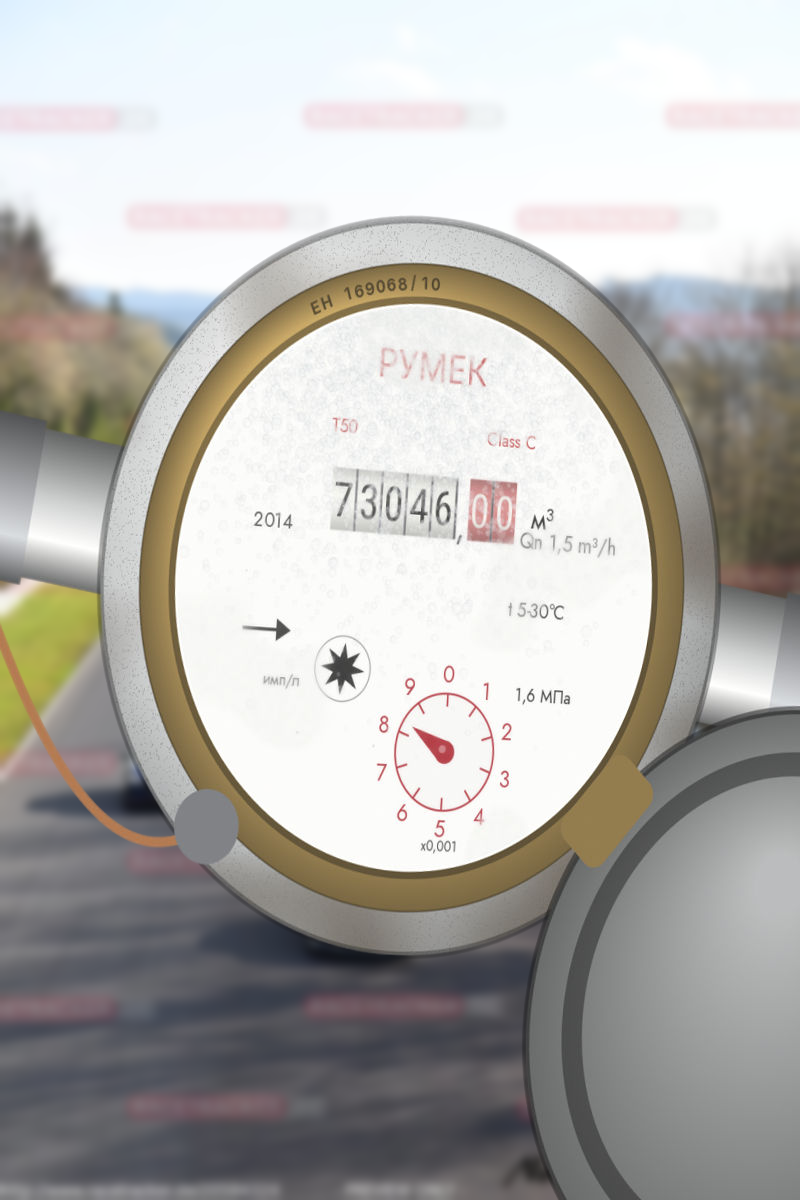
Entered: 73046.008 m³
